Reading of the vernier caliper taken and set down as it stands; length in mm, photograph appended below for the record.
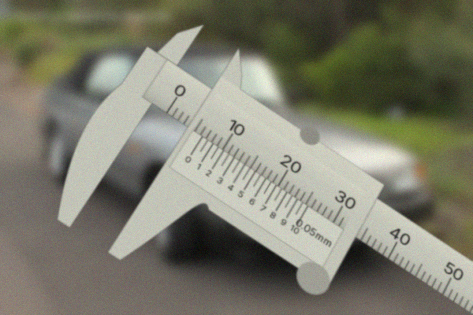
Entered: 6.4 mm
